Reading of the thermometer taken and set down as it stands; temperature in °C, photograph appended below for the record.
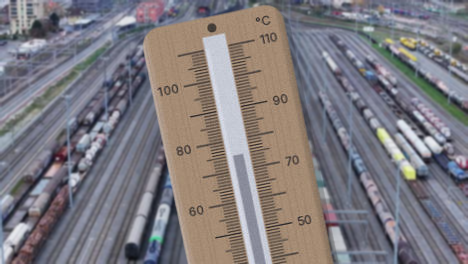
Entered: 75 °C
